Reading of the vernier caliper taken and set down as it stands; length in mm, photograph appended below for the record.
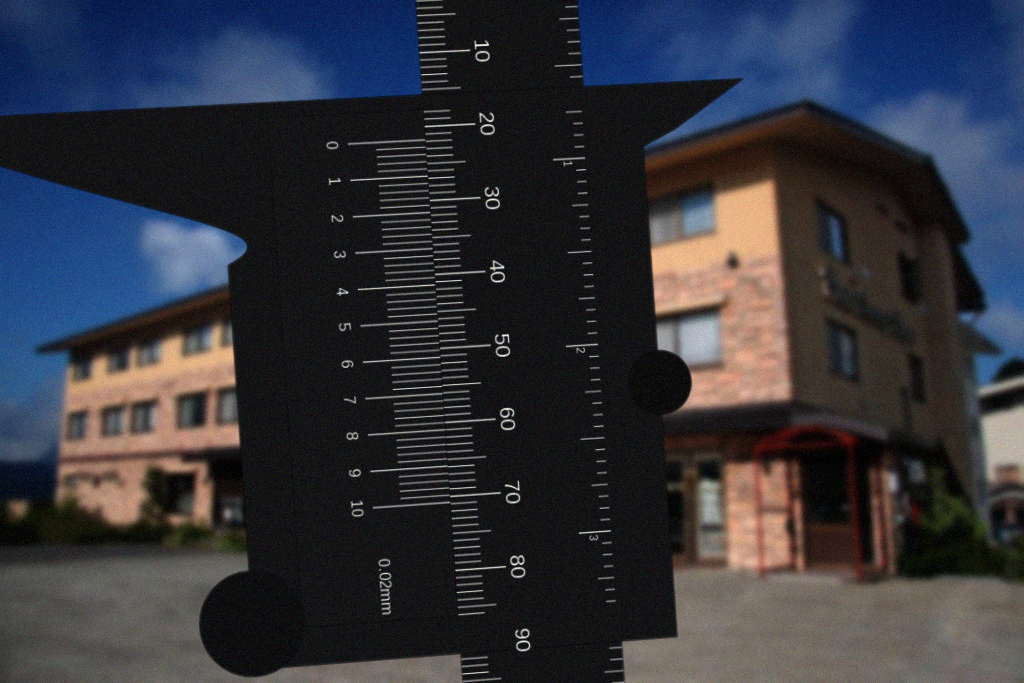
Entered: 21.8 mm
